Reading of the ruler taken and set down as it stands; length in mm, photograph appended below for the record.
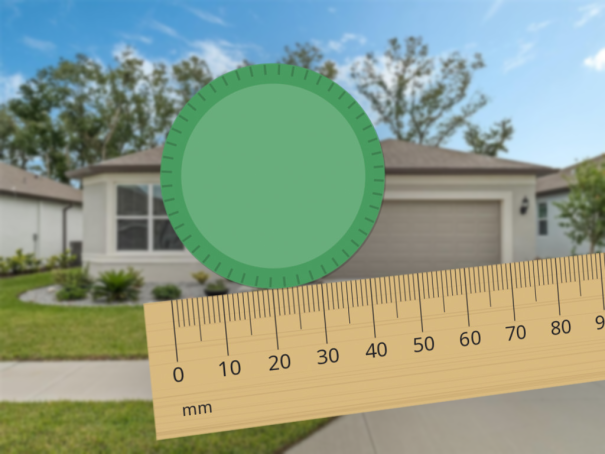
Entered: 45 mm
